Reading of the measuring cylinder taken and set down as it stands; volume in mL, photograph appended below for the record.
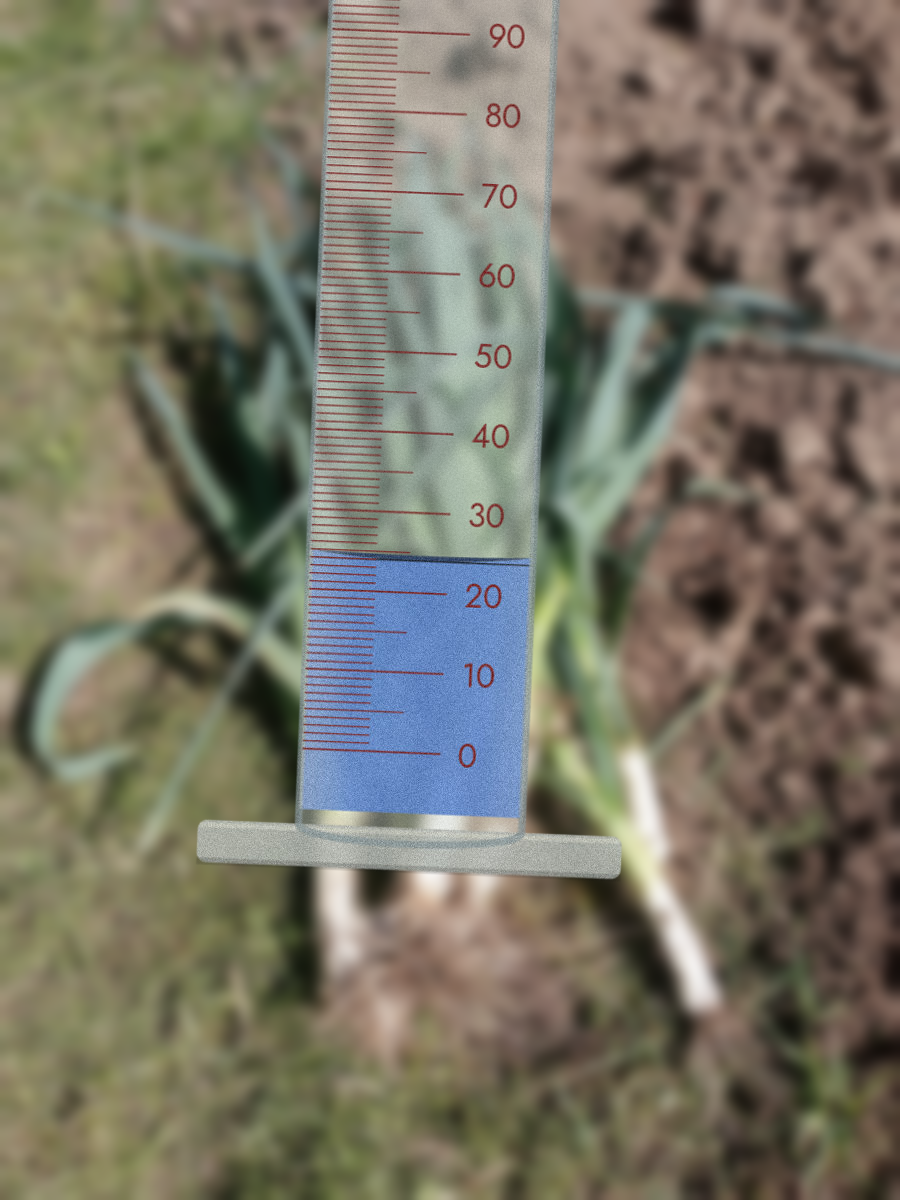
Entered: 24 mL
